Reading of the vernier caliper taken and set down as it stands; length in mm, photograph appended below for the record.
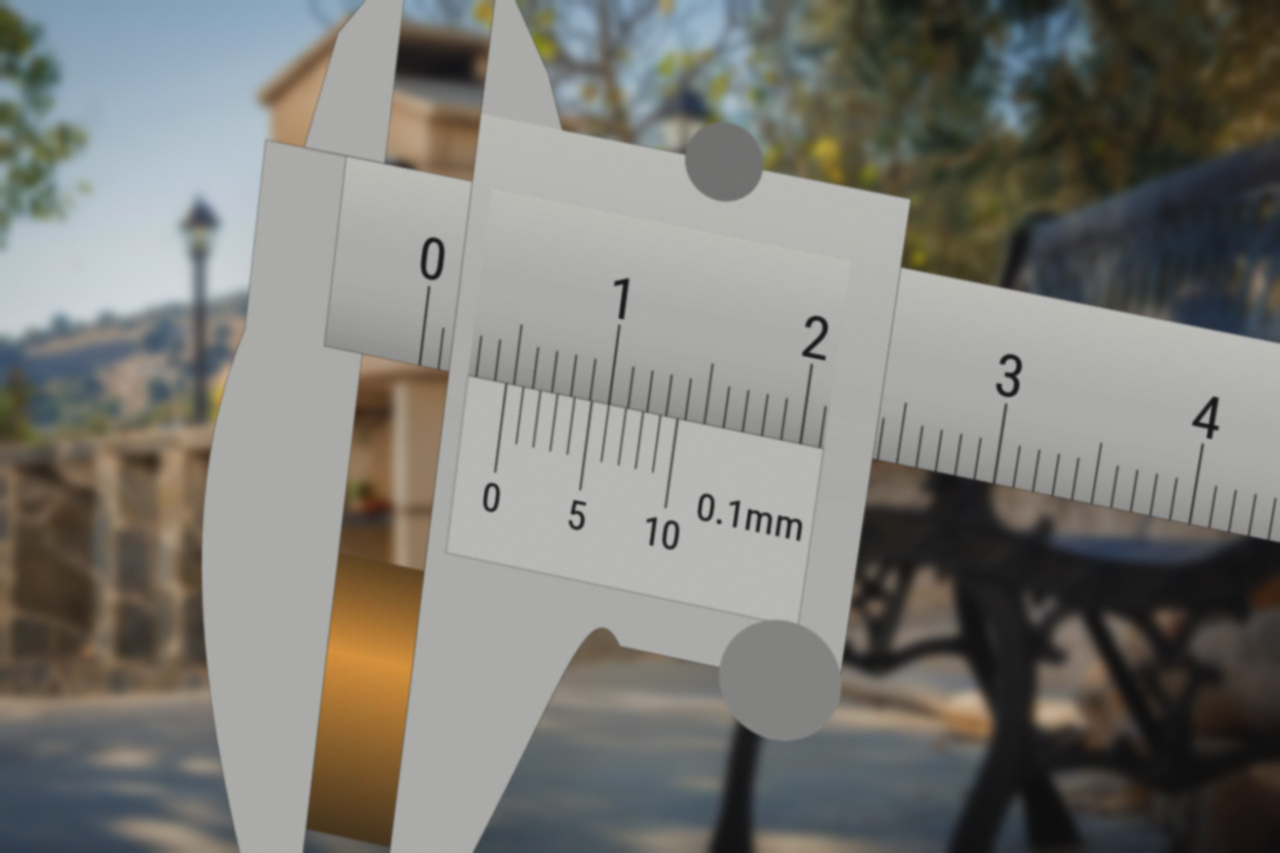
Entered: 4.6 mm
